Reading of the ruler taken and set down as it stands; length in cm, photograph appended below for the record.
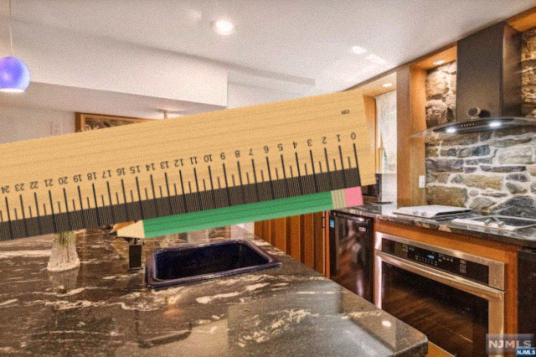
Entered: 17.5 cm
